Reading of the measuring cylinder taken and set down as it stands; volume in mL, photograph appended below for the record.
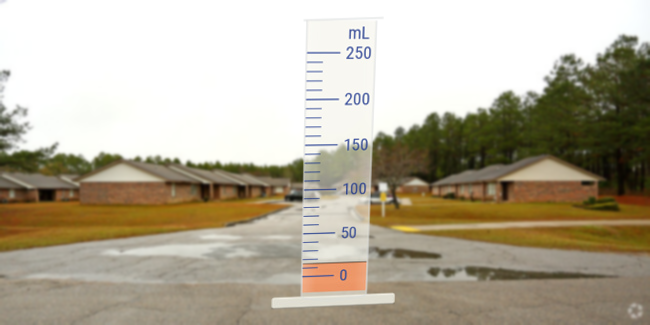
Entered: 15 mL
